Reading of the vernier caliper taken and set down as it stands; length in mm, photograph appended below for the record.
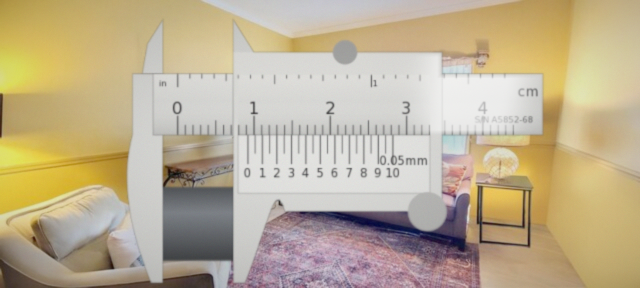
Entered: 9.2 mm
